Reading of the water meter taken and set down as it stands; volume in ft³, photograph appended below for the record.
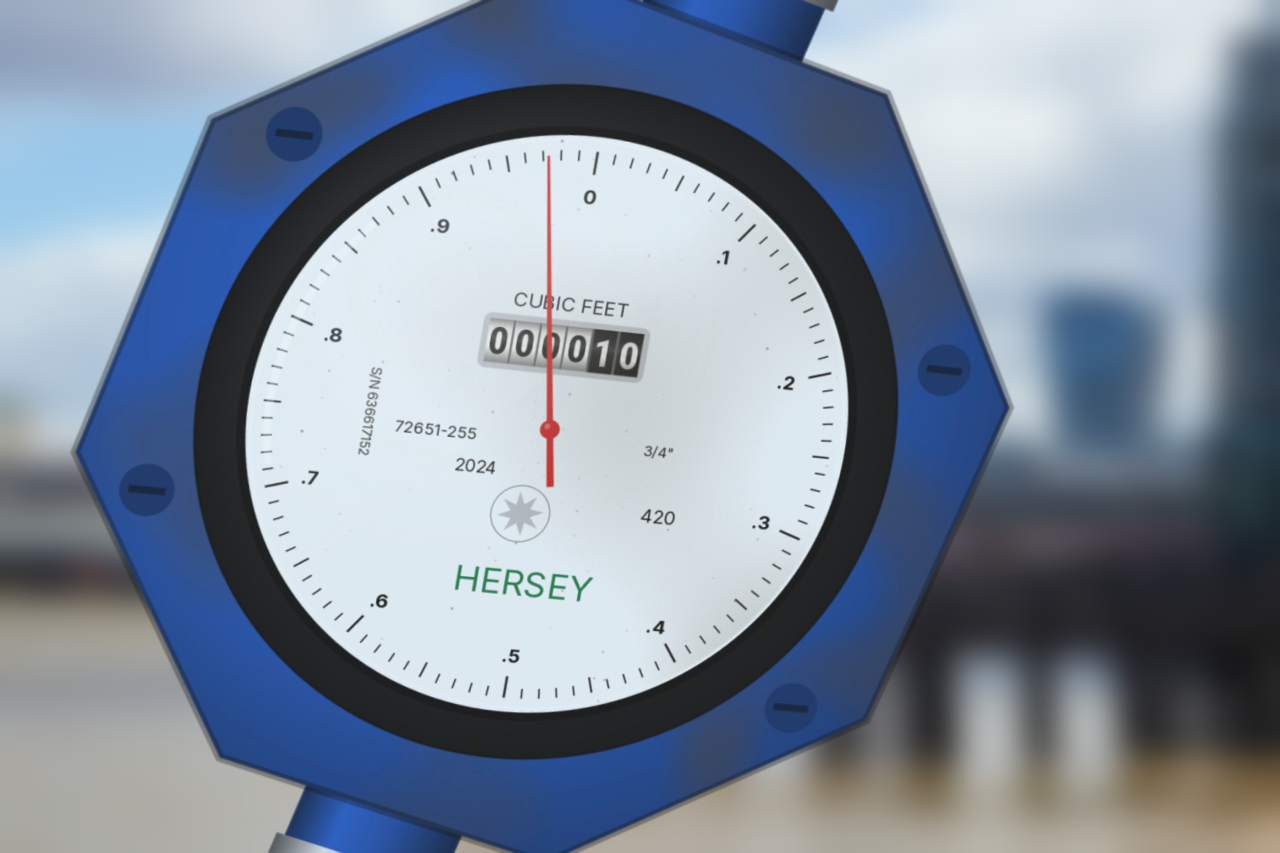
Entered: 9.97 ft³
